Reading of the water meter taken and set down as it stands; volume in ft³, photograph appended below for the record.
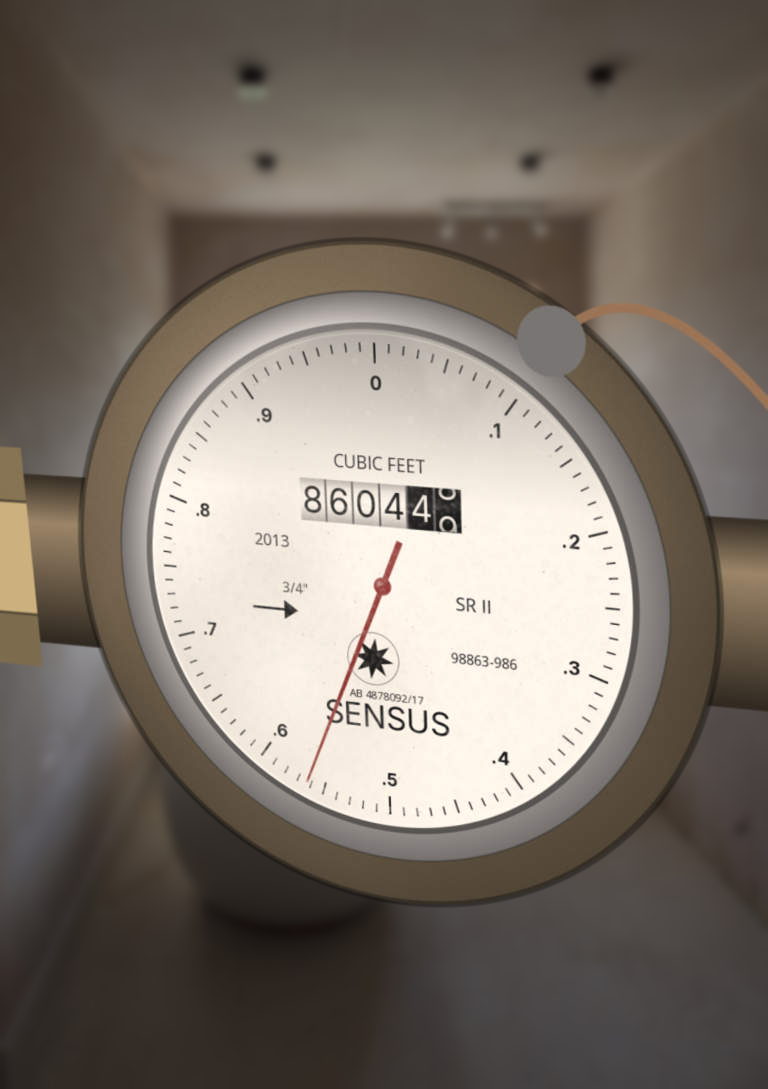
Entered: 860448.56 ft³
